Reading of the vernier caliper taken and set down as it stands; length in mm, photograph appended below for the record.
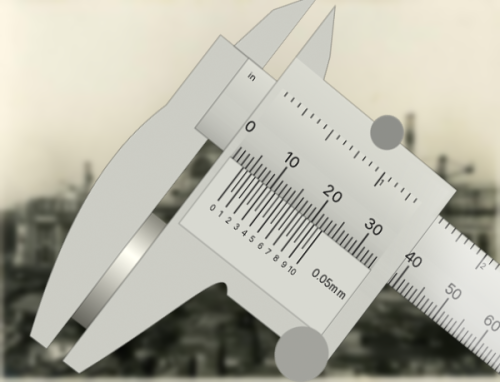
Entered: 3.6 mm
